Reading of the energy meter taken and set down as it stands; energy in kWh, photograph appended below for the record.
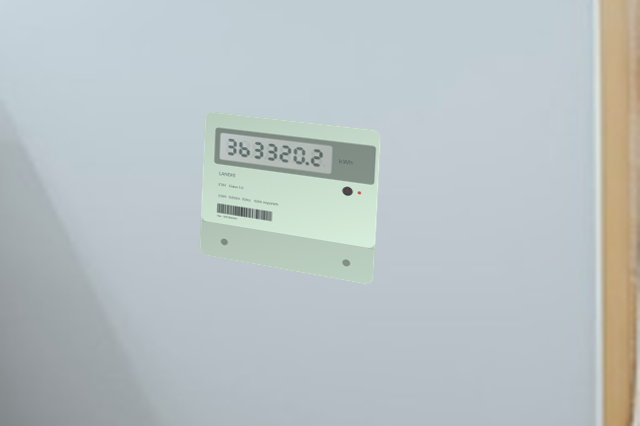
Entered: 363320.2 kWh
